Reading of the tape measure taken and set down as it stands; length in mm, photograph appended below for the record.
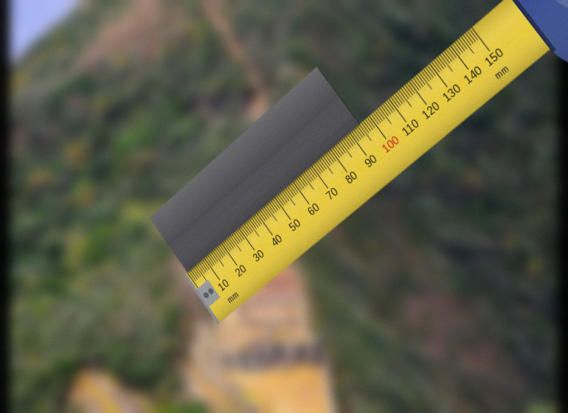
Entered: 95 mm
